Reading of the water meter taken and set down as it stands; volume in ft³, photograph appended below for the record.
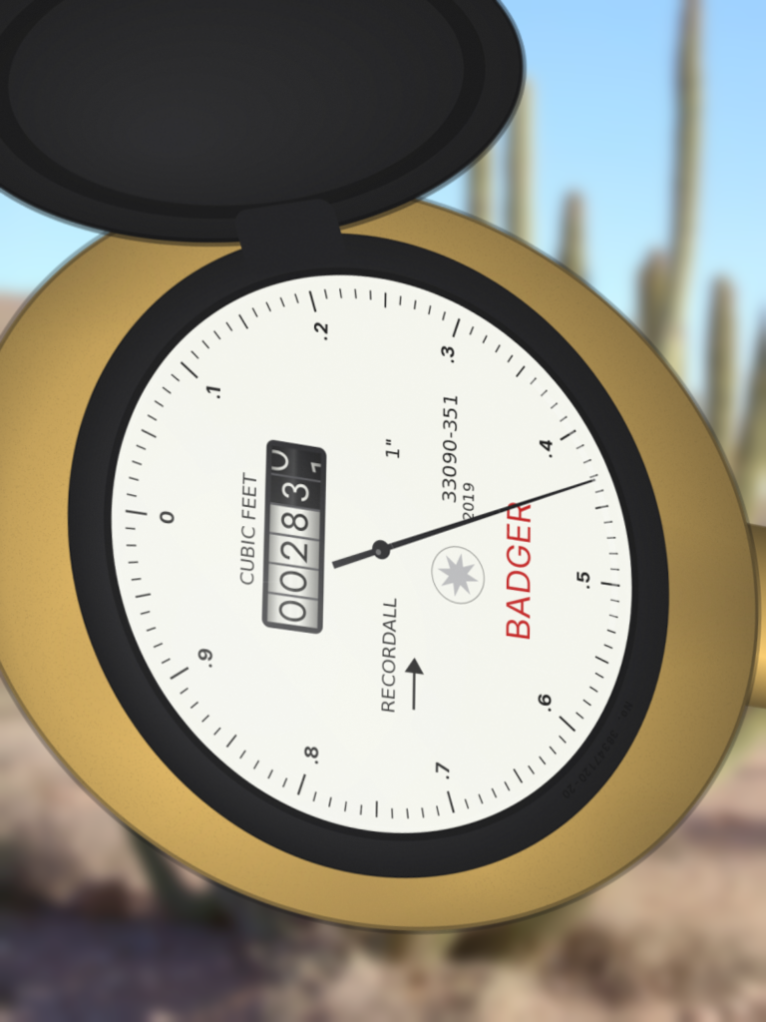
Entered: 2830.43 ft³
